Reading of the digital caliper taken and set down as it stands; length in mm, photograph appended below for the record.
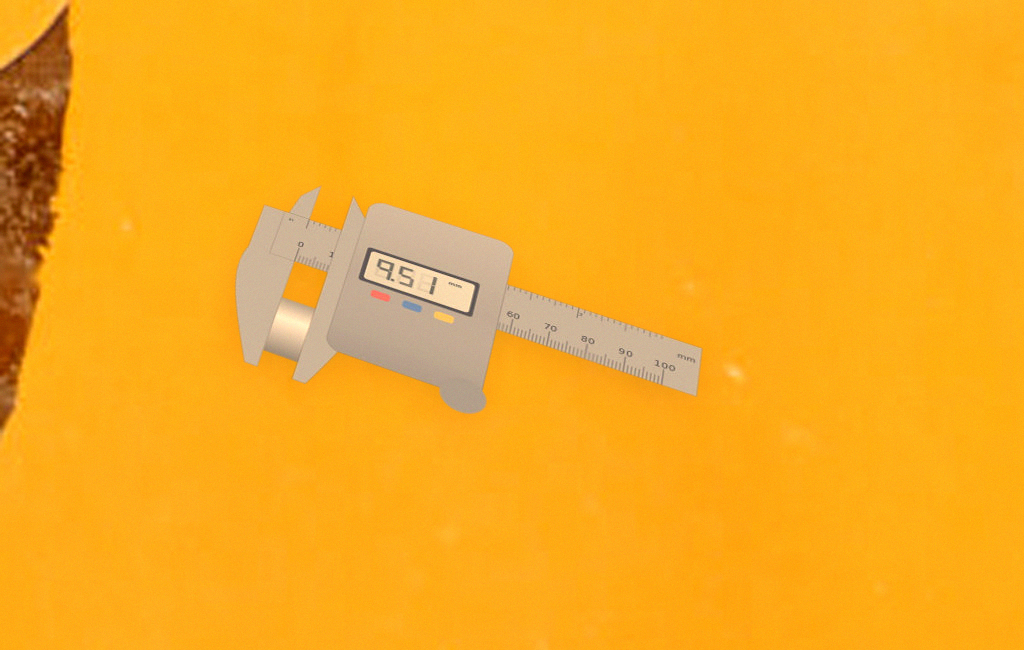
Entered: 9.51 mm
